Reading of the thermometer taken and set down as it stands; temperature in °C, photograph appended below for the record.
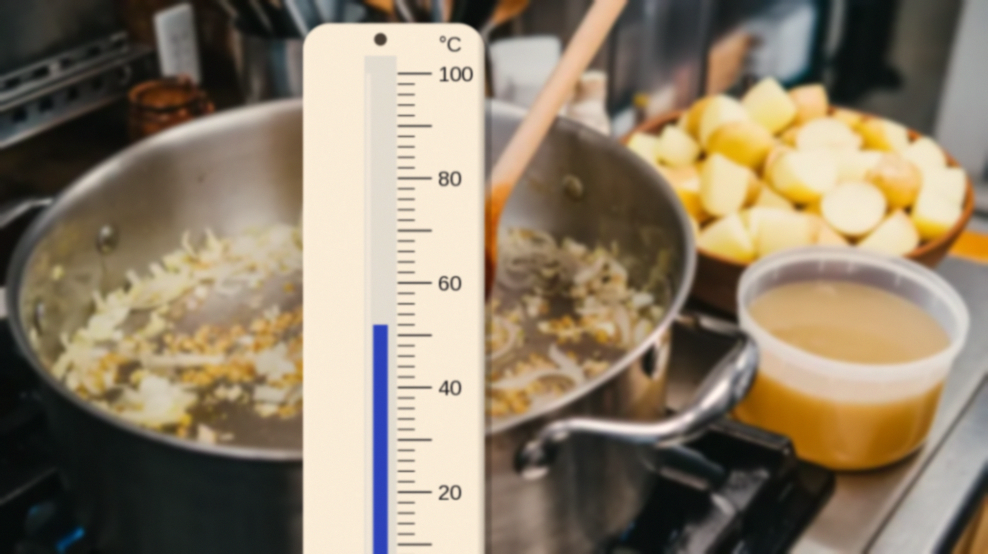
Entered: 52 °C
